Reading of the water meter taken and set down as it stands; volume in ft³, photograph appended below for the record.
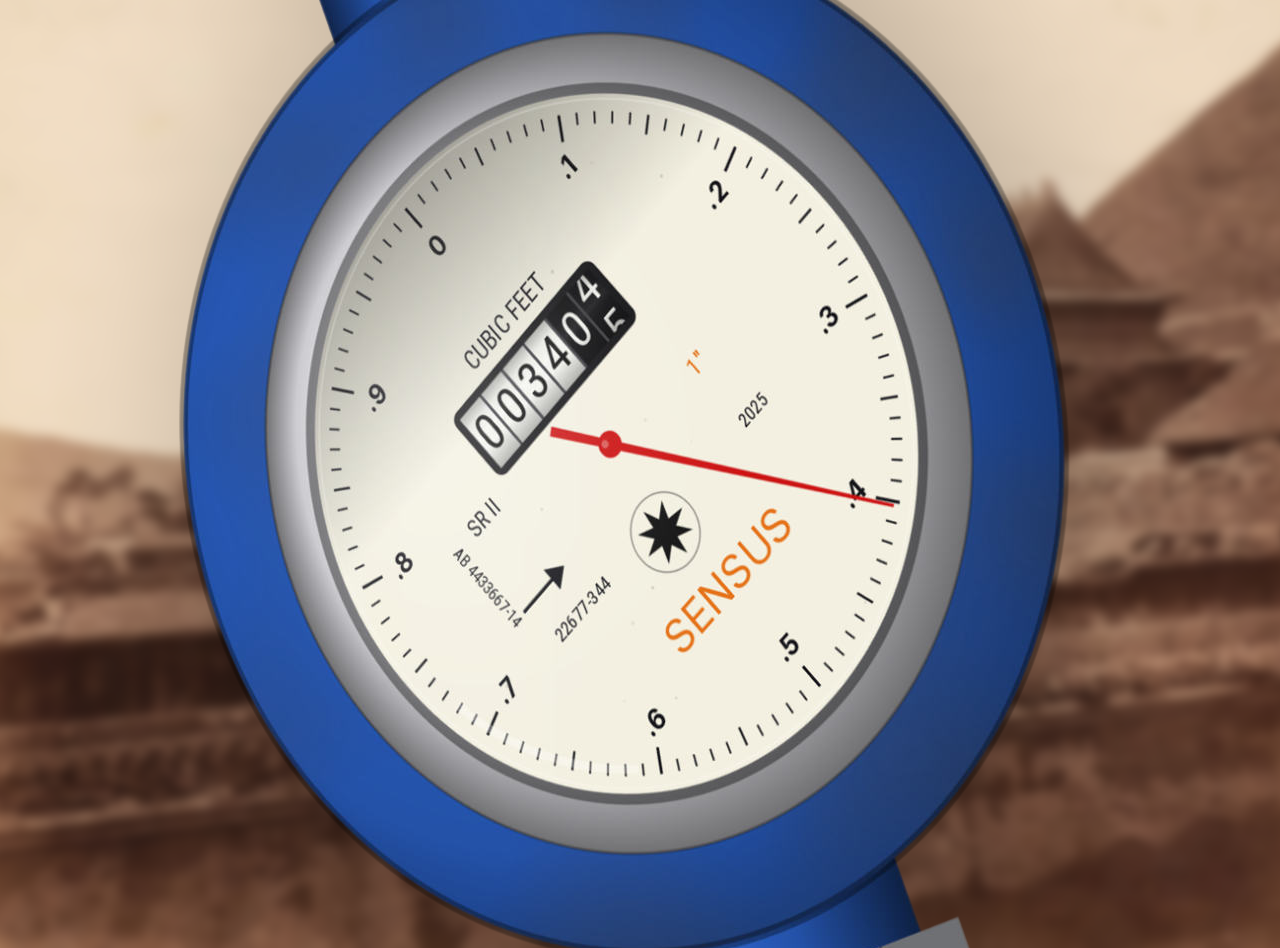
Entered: 3404.40 ft³
